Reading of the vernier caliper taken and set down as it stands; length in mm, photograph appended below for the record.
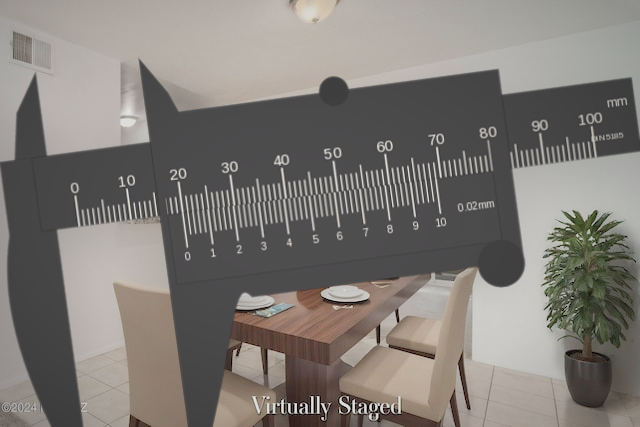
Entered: 20.0 mm
